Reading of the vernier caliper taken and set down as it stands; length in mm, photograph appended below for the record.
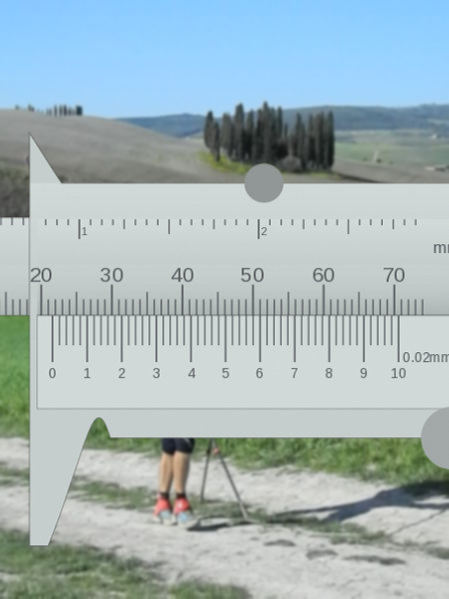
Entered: 21.6 mm
